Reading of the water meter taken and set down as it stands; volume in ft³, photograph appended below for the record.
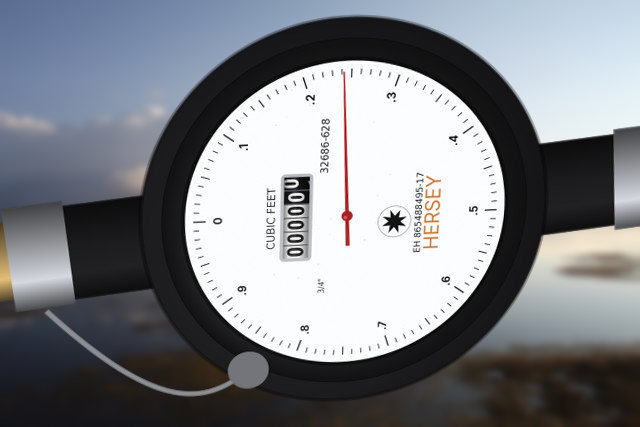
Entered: 0.24 ft³
